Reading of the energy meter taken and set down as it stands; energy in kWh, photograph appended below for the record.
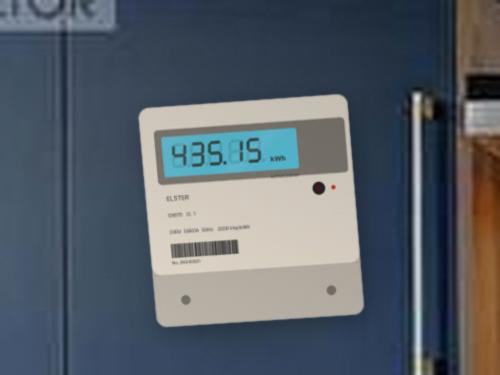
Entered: 435.15 kWh
